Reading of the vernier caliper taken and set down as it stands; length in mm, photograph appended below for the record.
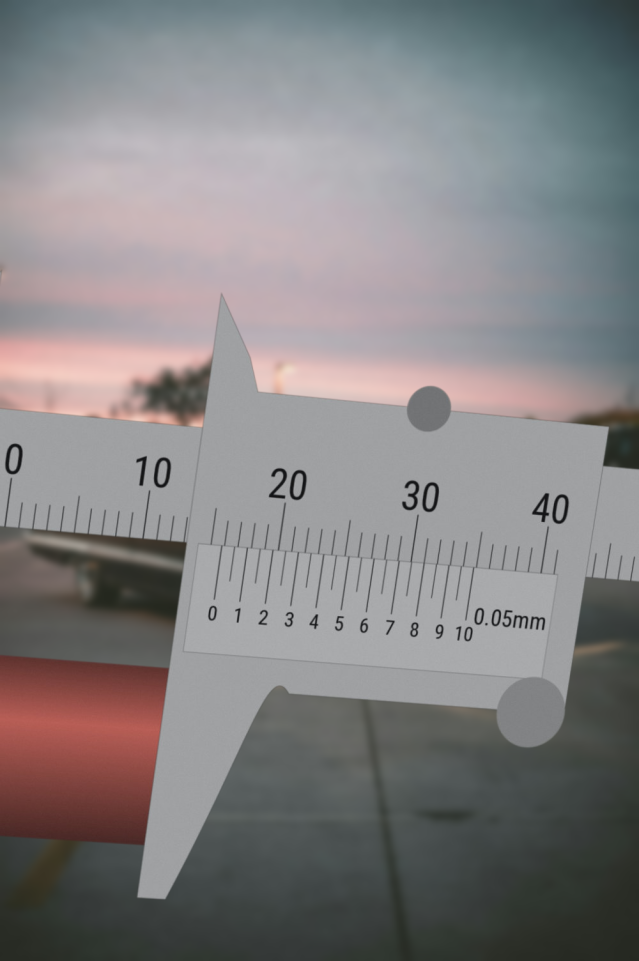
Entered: 15.8 mm
